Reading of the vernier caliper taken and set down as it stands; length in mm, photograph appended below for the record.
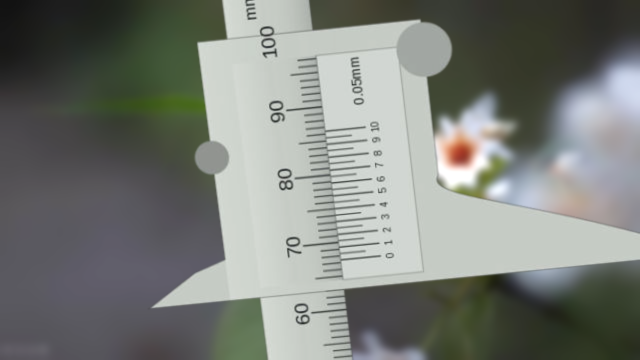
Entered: 67.4 mm
